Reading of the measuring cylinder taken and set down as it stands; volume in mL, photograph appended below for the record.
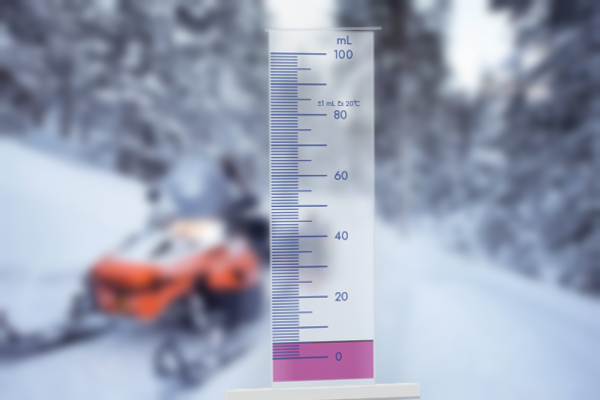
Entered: 5 mL
